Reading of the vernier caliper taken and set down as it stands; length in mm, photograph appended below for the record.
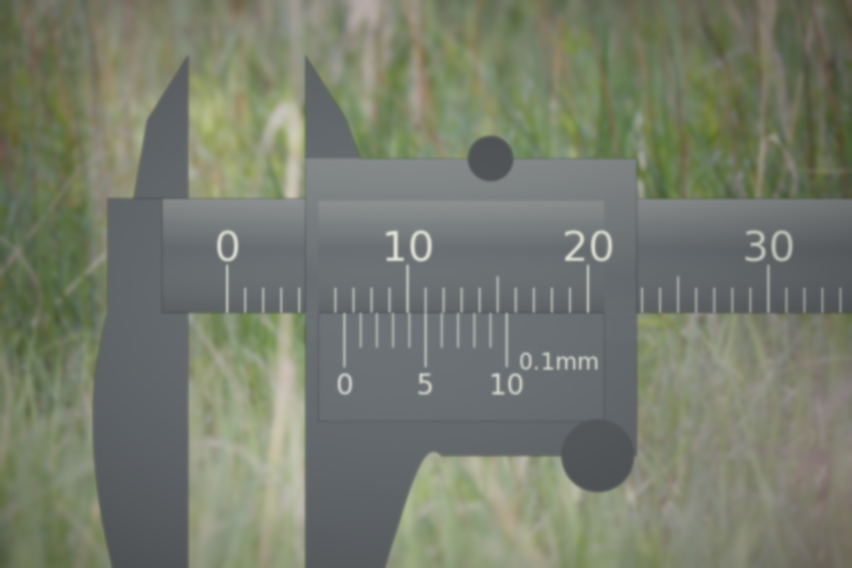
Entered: 6.5 mm
